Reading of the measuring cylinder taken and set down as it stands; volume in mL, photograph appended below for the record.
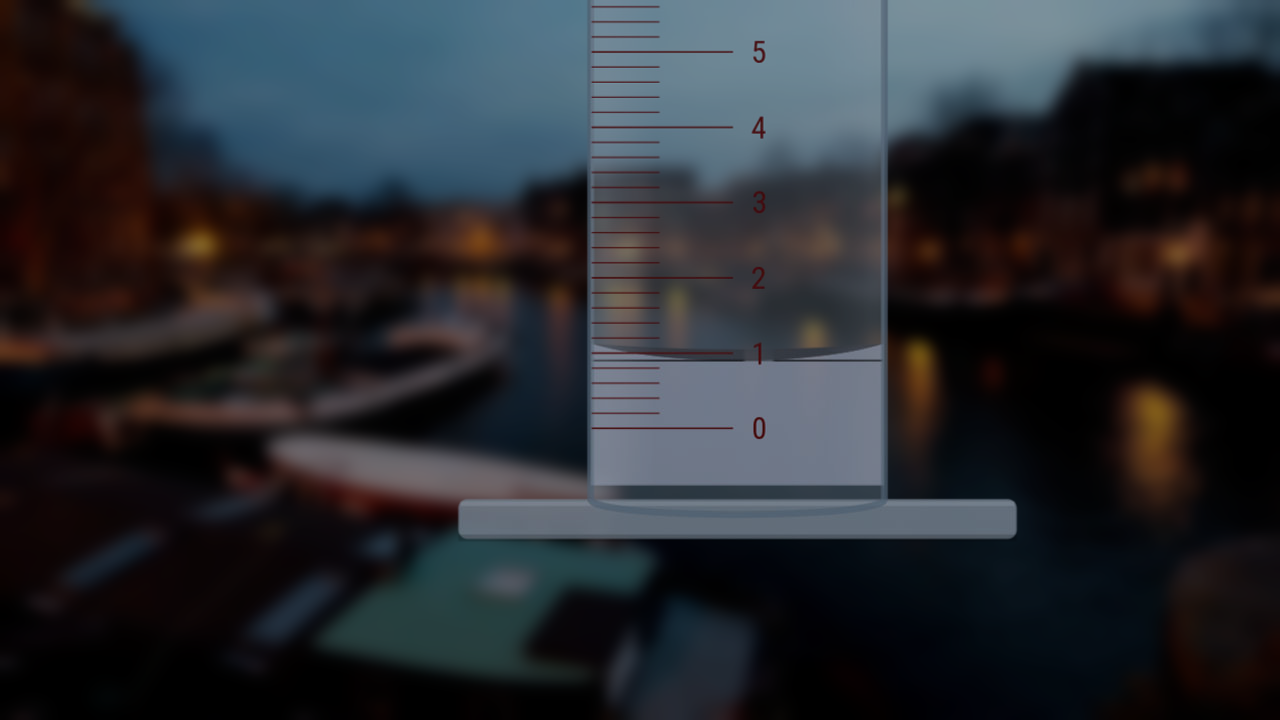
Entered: 0.9 mL
